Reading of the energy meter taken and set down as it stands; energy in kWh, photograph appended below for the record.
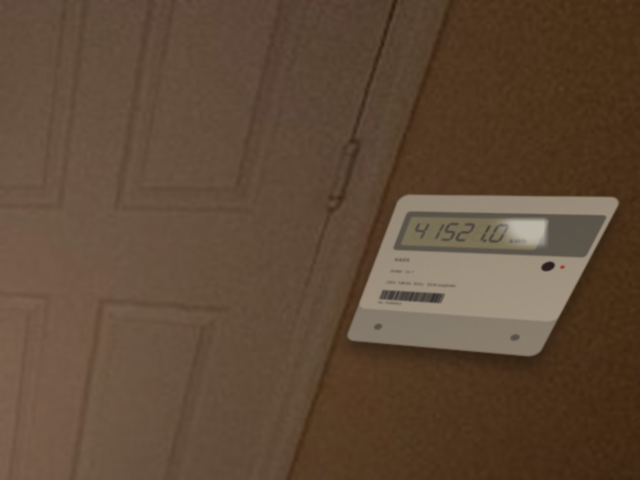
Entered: 41521.0 kWh
